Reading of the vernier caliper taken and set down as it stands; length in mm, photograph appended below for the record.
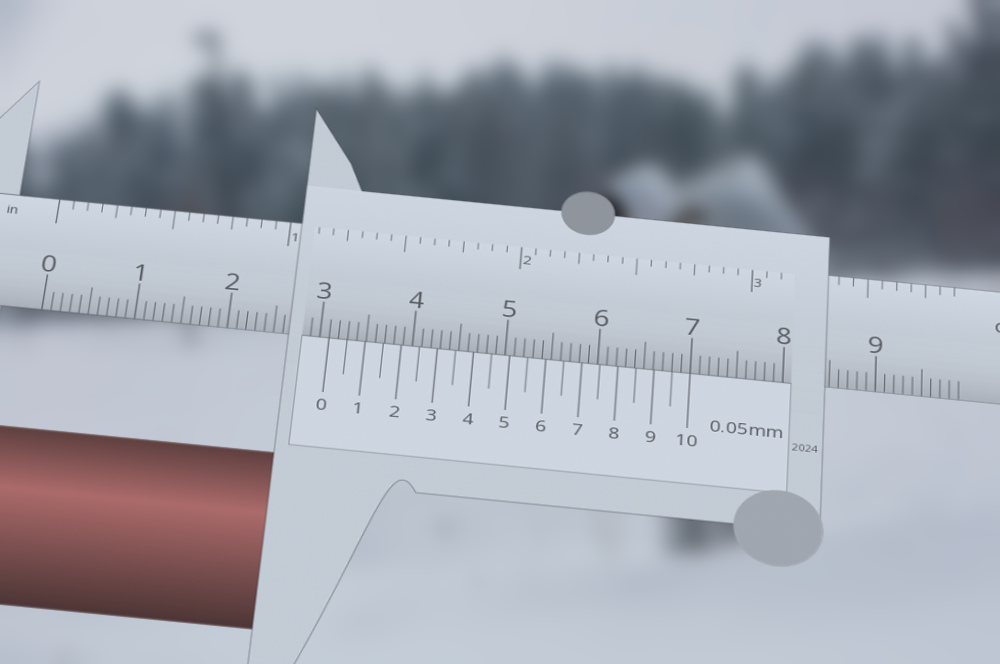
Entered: 31.0 mm
